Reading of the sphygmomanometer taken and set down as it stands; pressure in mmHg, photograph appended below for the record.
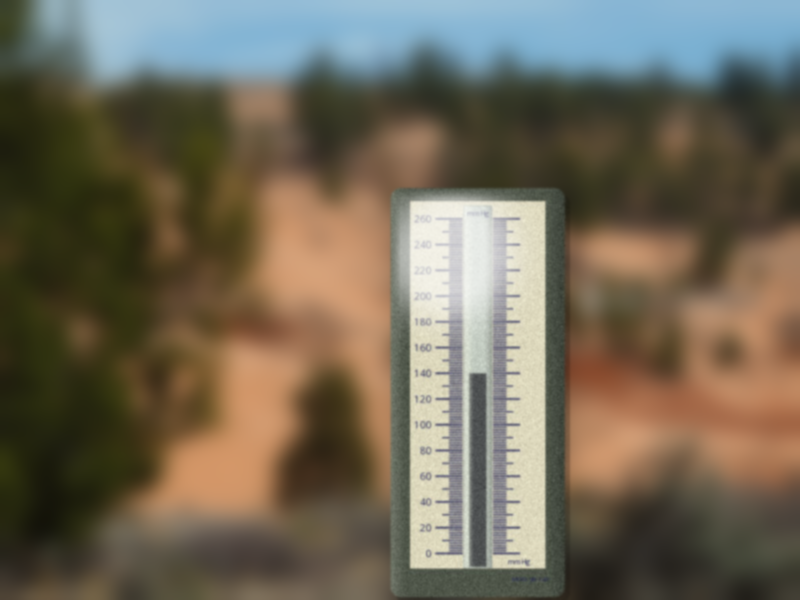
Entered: 140 mmHg
